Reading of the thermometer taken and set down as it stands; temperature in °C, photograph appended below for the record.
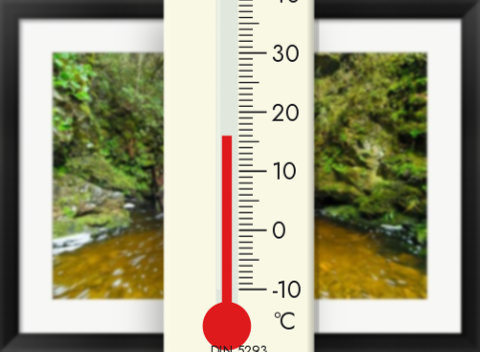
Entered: 16 °C
